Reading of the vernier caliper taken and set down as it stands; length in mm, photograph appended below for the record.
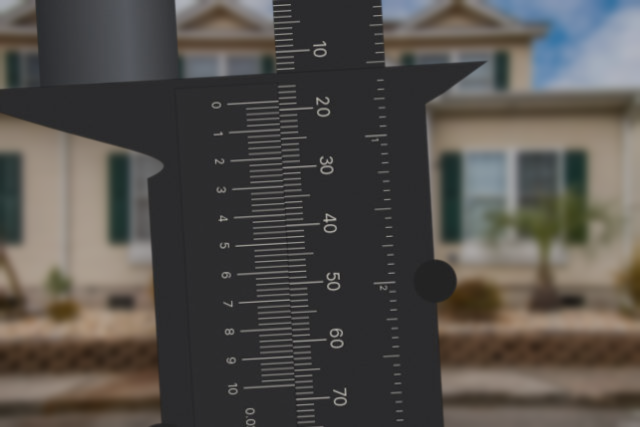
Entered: 18.5 mm
